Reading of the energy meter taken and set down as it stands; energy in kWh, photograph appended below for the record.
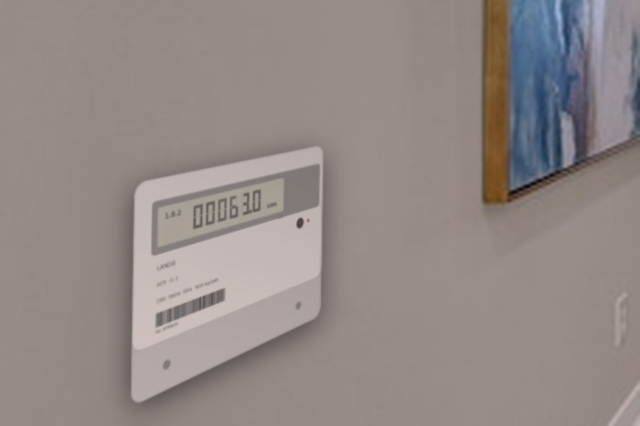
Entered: 63.0 kWh
